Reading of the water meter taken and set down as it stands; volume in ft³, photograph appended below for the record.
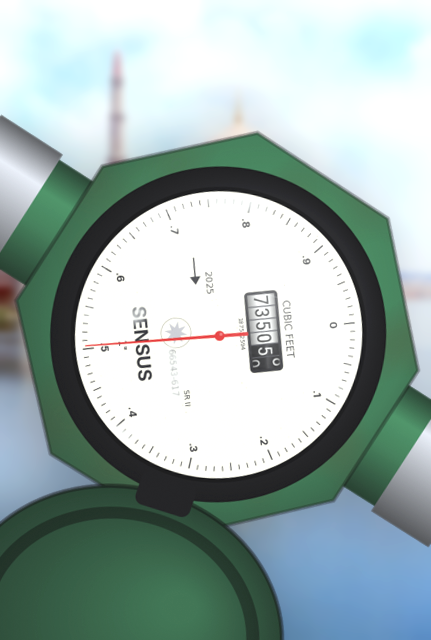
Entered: 735058.50 ft³
